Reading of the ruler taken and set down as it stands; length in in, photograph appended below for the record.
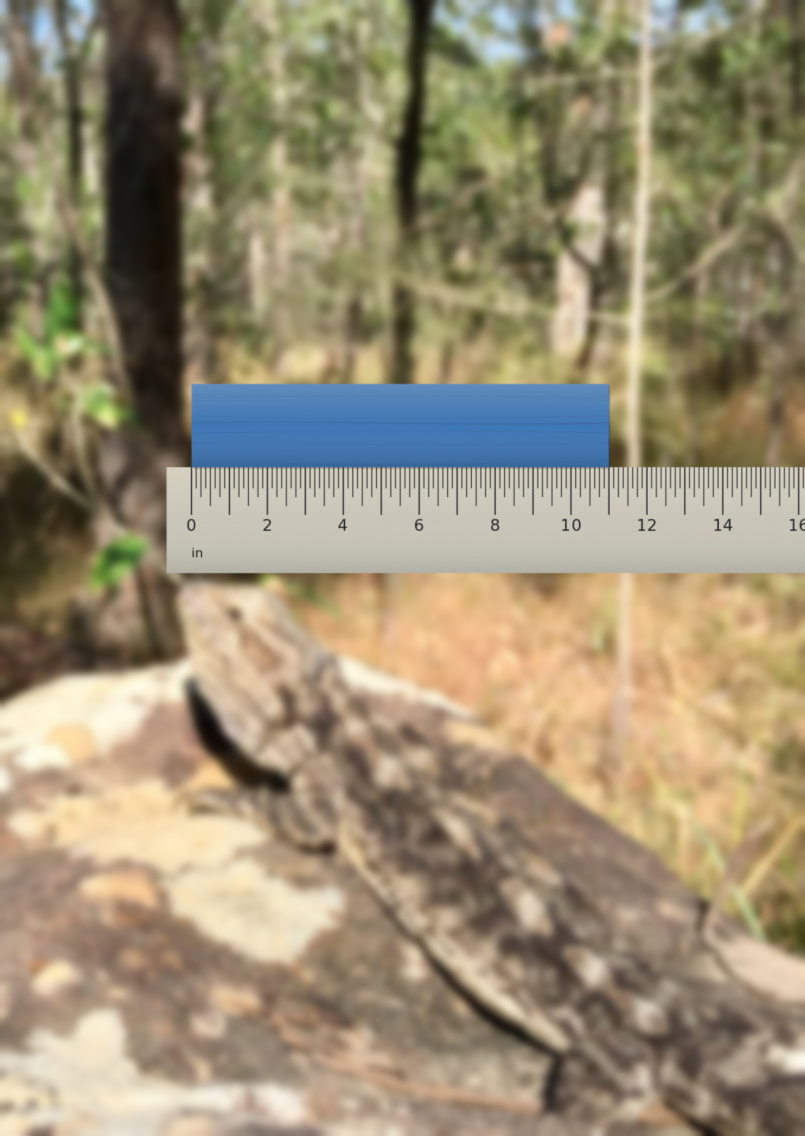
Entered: 11 in
